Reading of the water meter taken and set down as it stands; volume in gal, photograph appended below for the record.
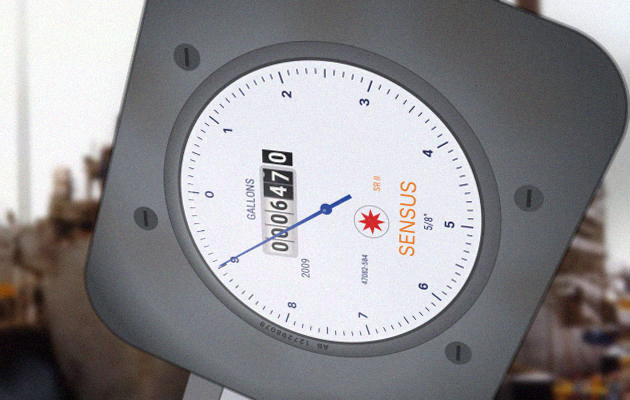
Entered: 6469.0 gal
